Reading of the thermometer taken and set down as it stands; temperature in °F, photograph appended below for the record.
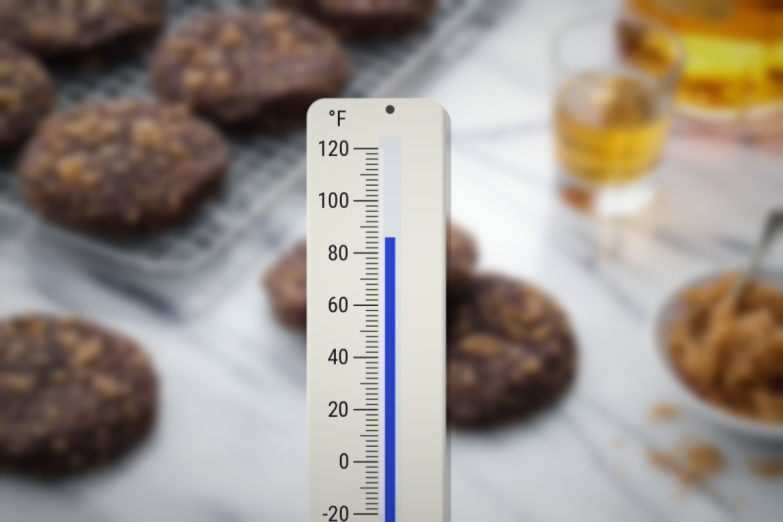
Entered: 86 °F
